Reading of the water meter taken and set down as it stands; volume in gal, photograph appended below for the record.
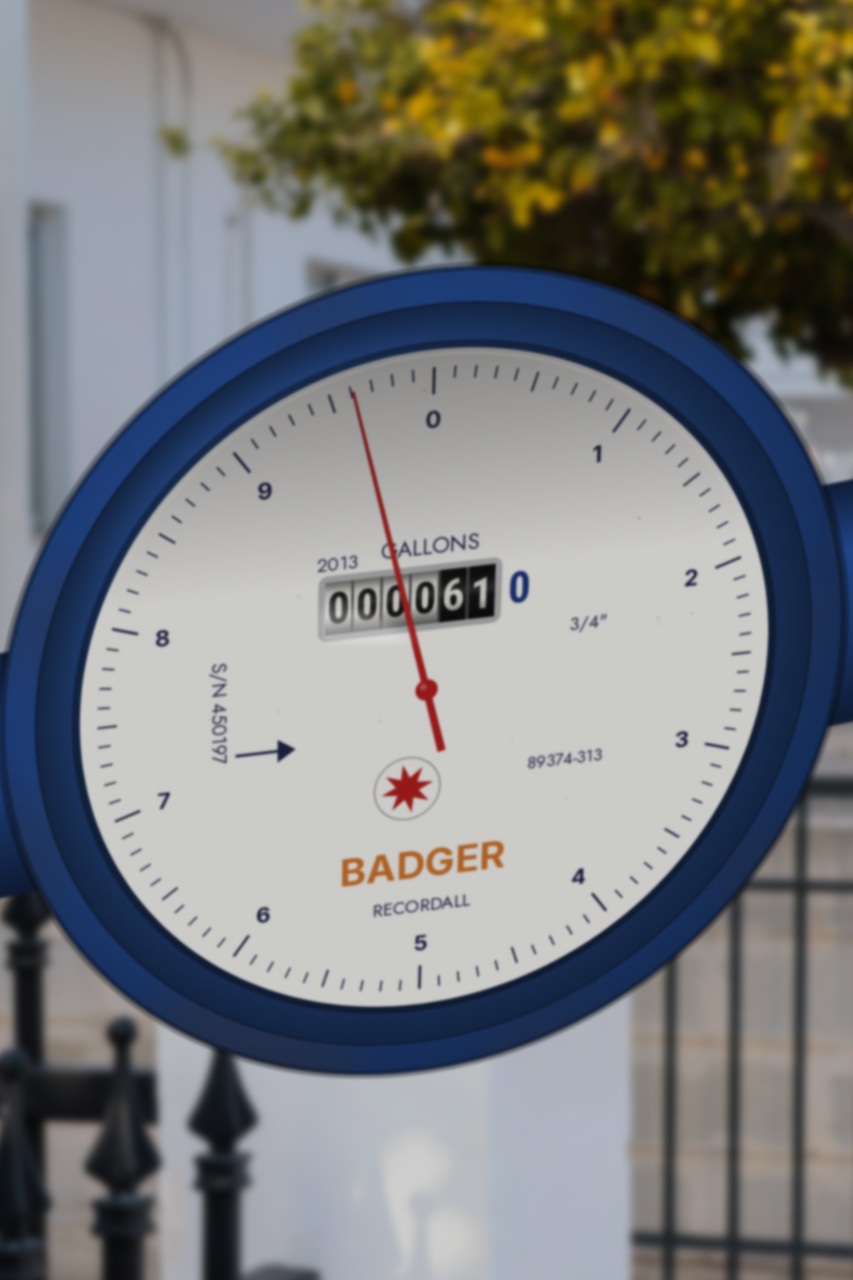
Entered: 609.6 gal
